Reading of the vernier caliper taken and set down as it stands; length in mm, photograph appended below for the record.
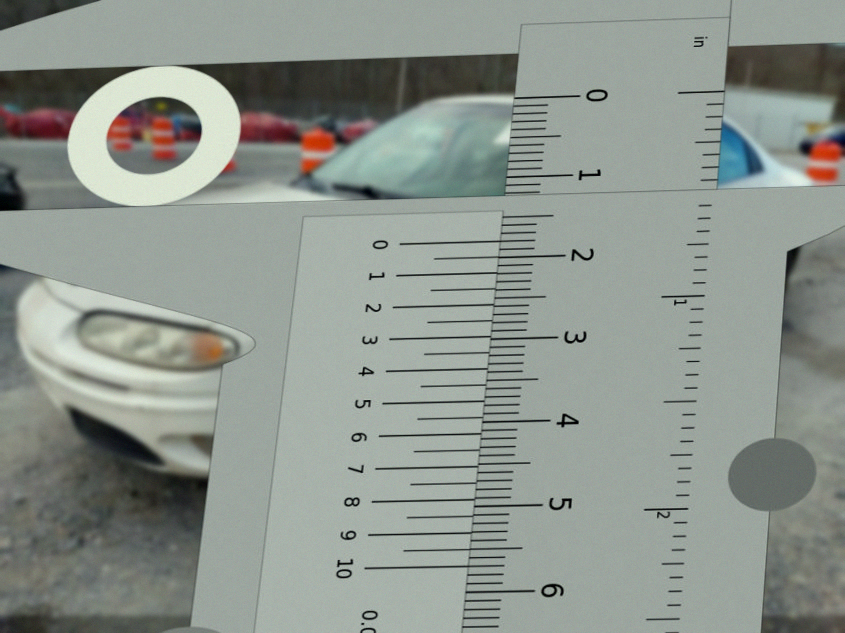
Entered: 18.0 mm
